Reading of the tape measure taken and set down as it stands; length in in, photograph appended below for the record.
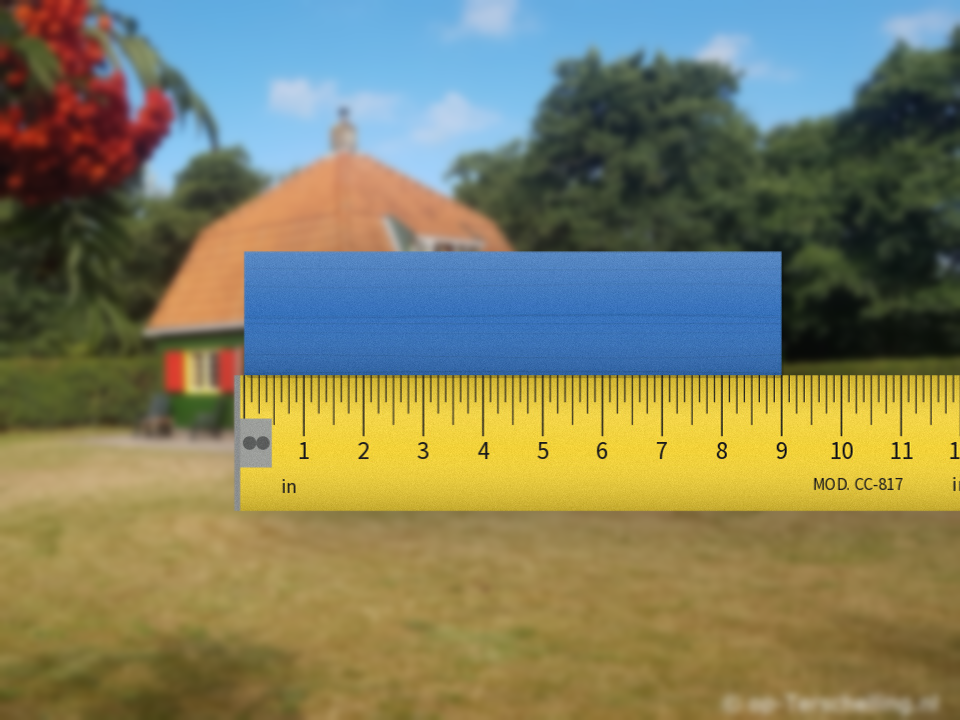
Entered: 9 in
